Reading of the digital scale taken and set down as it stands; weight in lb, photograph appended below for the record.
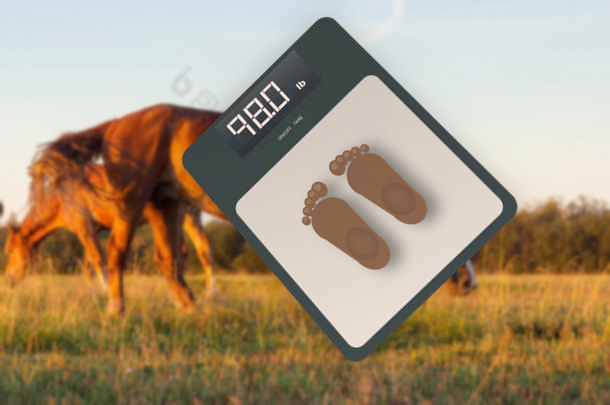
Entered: 98.0 lb
